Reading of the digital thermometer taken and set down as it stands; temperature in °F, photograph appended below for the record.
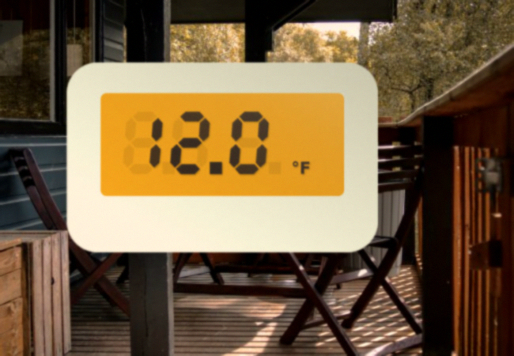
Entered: 12.0 °F
